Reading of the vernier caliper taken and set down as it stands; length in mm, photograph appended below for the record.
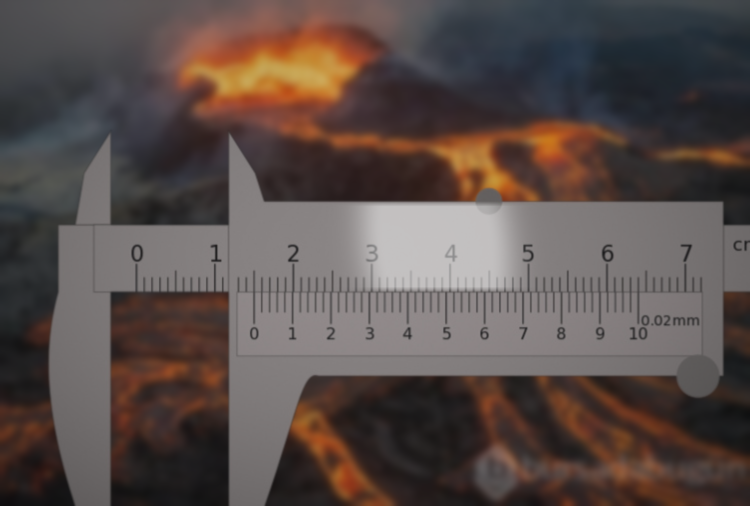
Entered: 15.0 mm
